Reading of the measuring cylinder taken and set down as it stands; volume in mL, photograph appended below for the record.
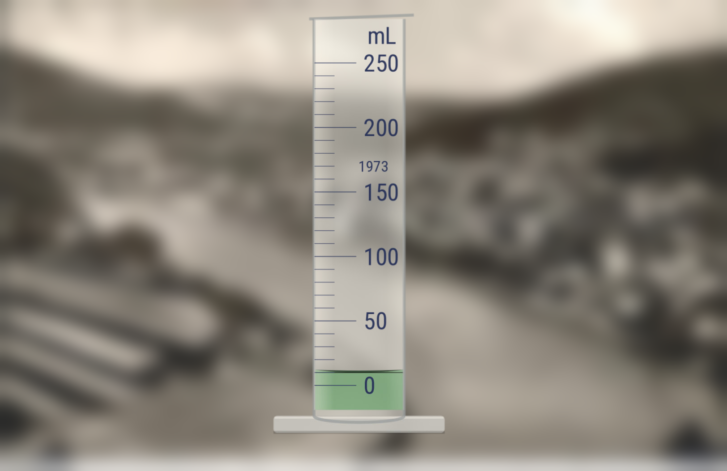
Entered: 10 mL
